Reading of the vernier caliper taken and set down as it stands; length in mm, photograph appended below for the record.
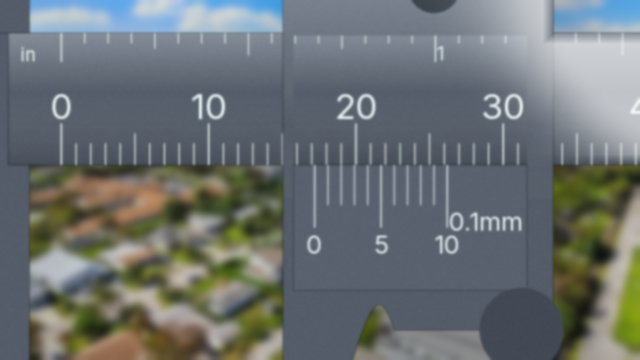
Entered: 17.2 mm
